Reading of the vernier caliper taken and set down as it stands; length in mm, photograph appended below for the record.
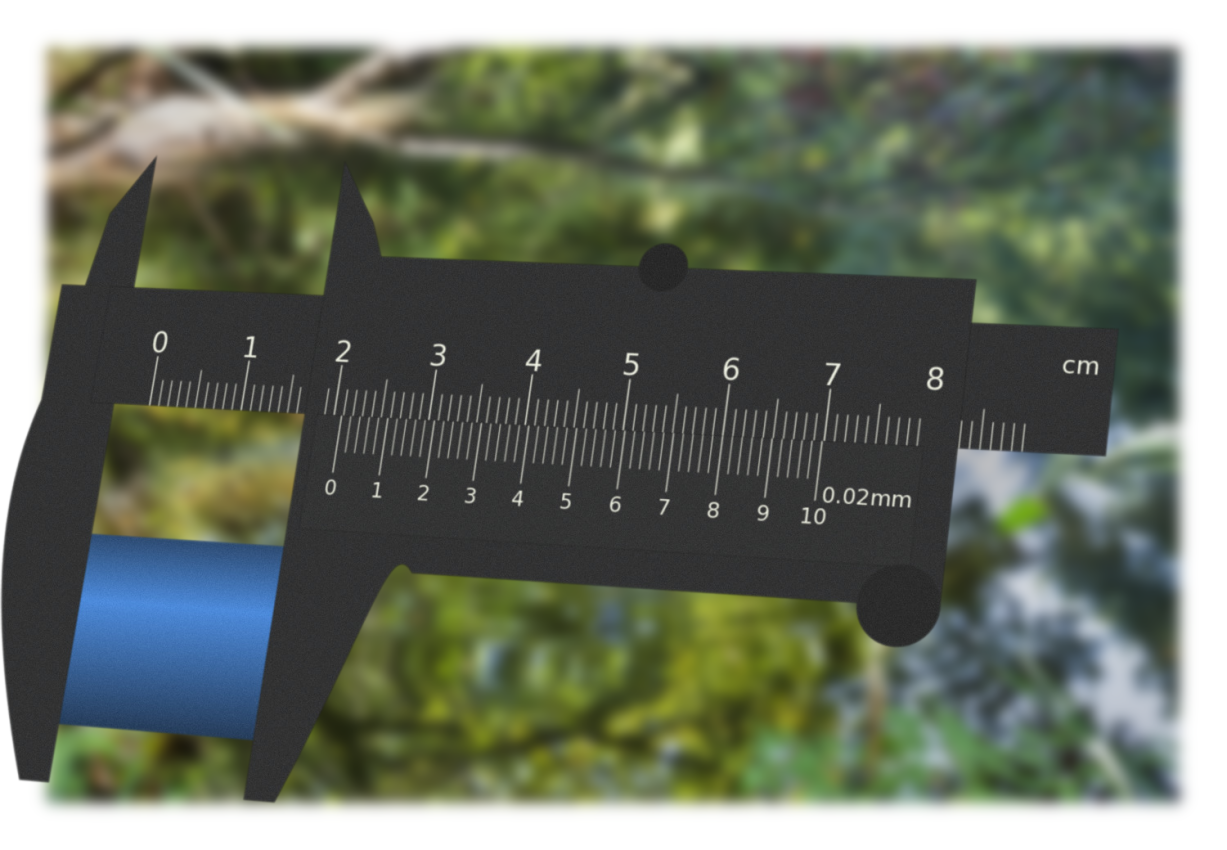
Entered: 20.8 mm
